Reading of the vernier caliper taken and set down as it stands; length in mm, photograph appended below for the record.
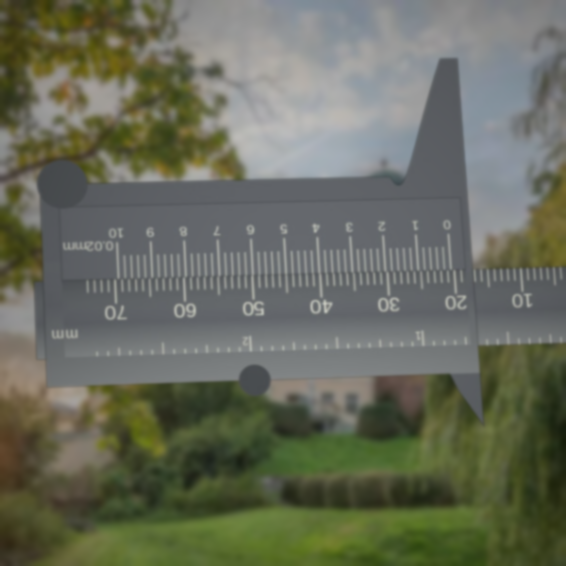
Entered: 20.5 mm
